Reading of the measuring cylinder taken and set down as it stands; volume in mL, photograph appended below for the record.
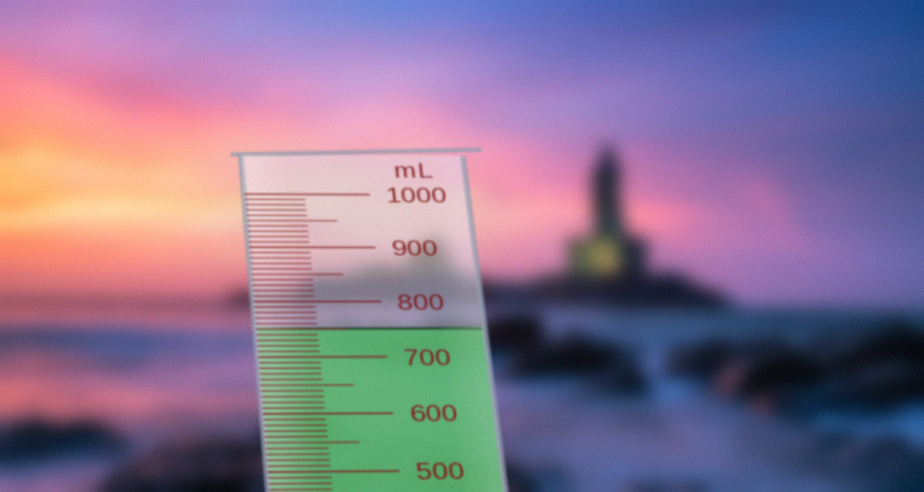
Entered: 750 mL
